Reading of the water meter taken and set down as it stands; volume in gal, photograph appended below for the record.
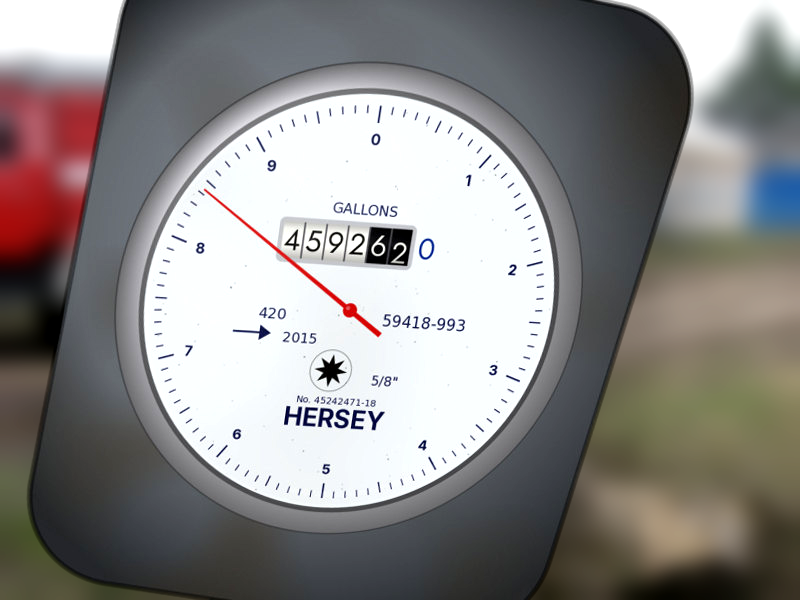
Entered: 4592618.4 gal
